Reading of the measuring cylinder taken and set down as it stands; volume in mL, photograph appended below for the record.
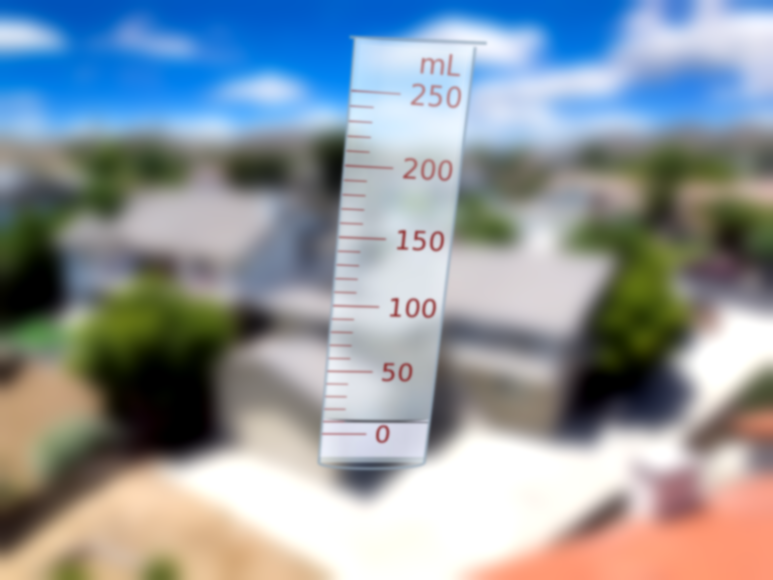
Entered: 10 mL
